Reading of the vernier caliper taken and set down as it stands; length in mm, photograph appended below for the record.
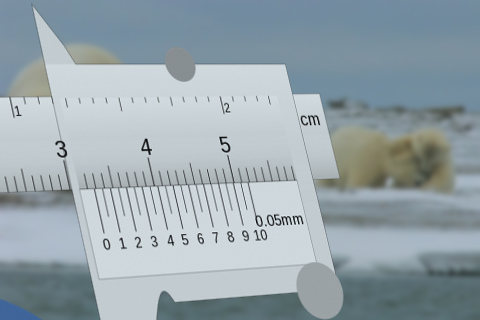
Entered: 32.8 mm
